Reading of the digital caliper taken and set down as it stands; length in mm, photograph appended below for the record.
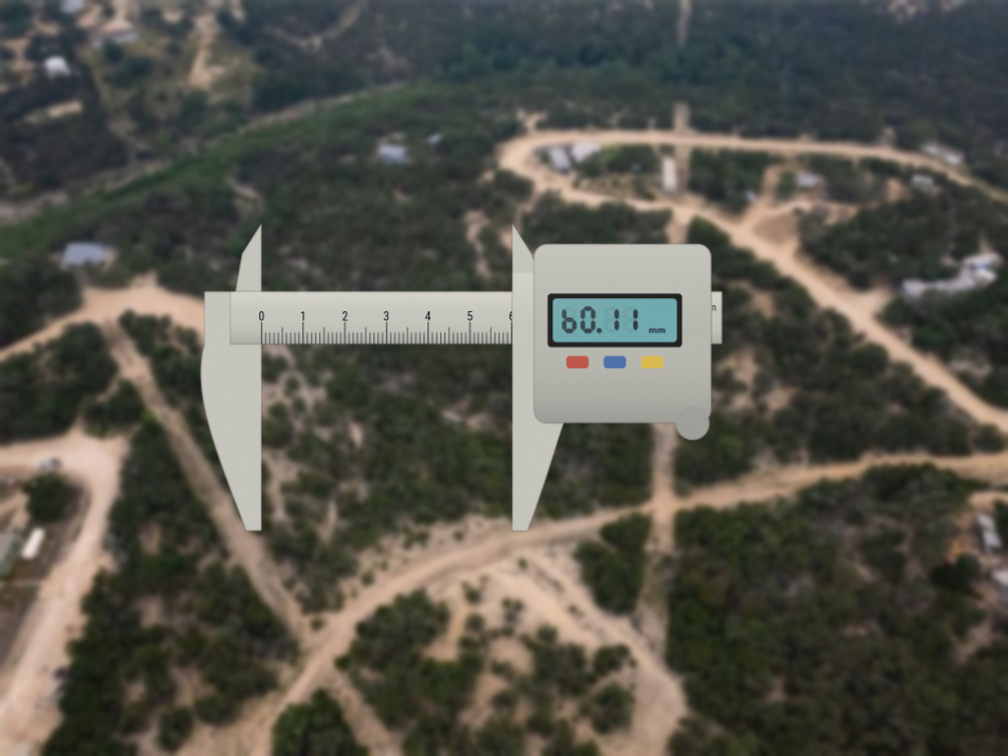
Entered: 60.11 mm
